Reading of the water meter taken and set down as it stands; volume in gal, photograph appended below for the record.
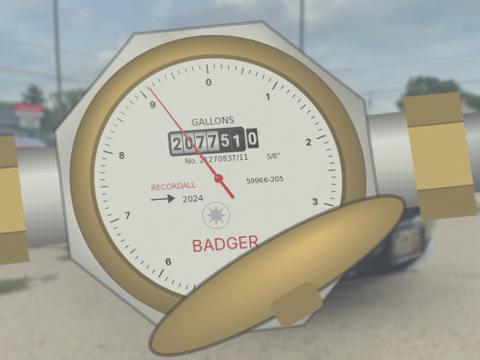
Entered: 2077509.1 gal
